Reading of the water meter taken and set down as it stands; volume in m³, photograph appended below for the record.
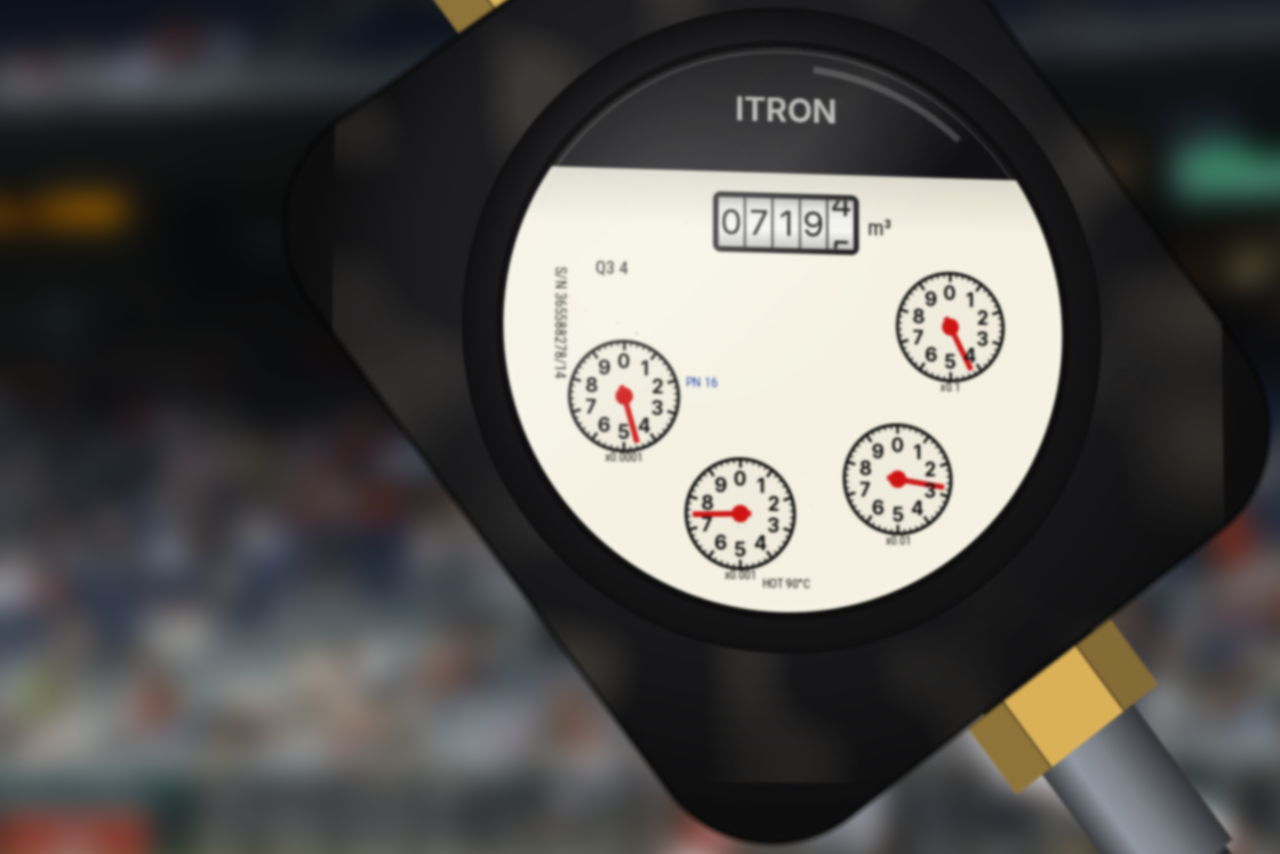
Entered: 7194.4274 m³
